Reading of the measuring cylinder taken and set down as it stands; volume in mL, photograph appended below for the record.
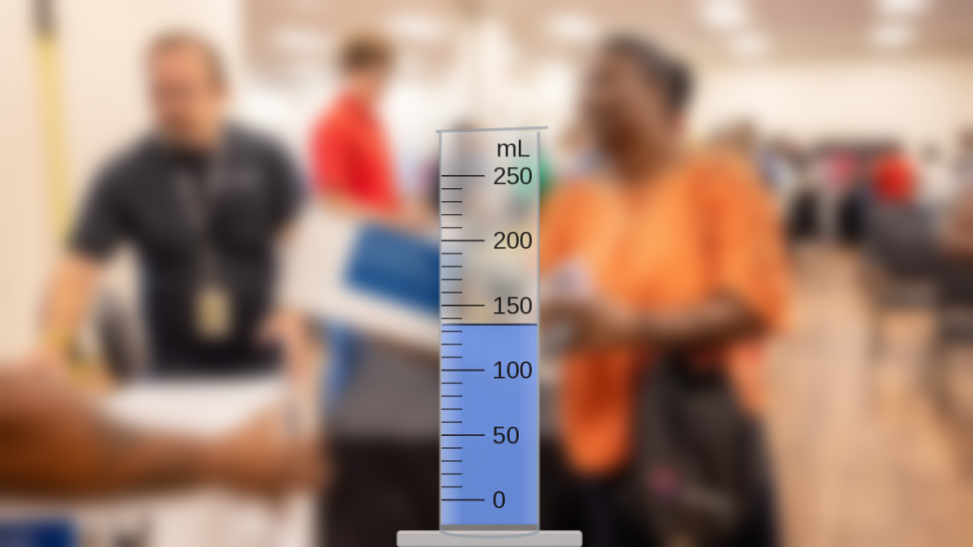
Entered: 135 mL
